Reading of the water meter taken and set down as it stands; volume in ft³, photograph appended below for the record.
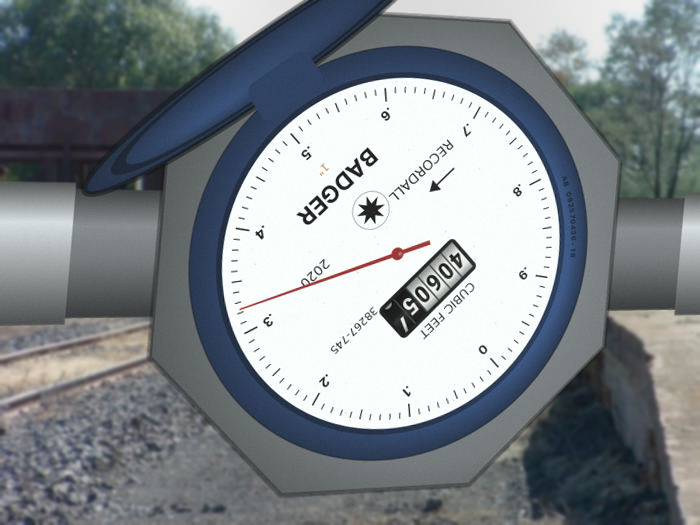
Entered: 406057.32 ft³
